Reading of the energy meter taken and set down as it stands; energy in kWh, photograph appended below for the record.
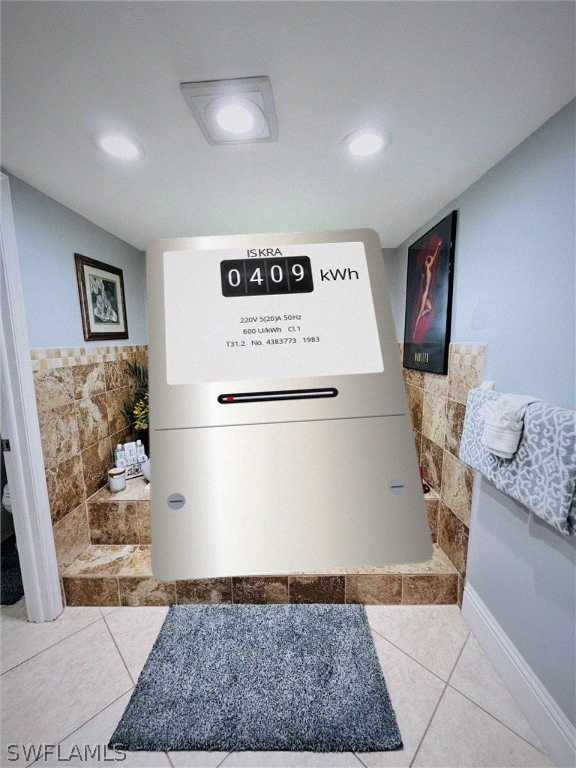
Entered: 409 kWh
